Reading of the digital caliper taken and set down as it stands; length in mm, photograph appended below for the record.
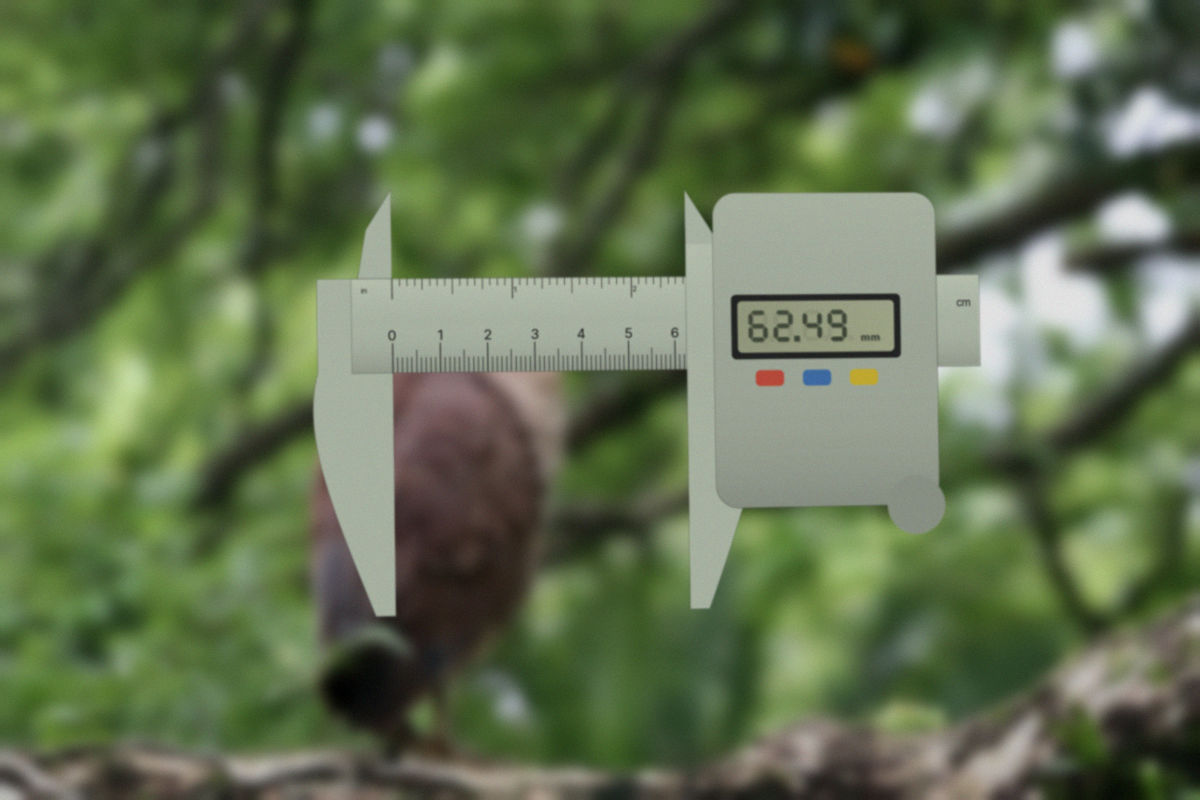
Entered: 62.49 mm
